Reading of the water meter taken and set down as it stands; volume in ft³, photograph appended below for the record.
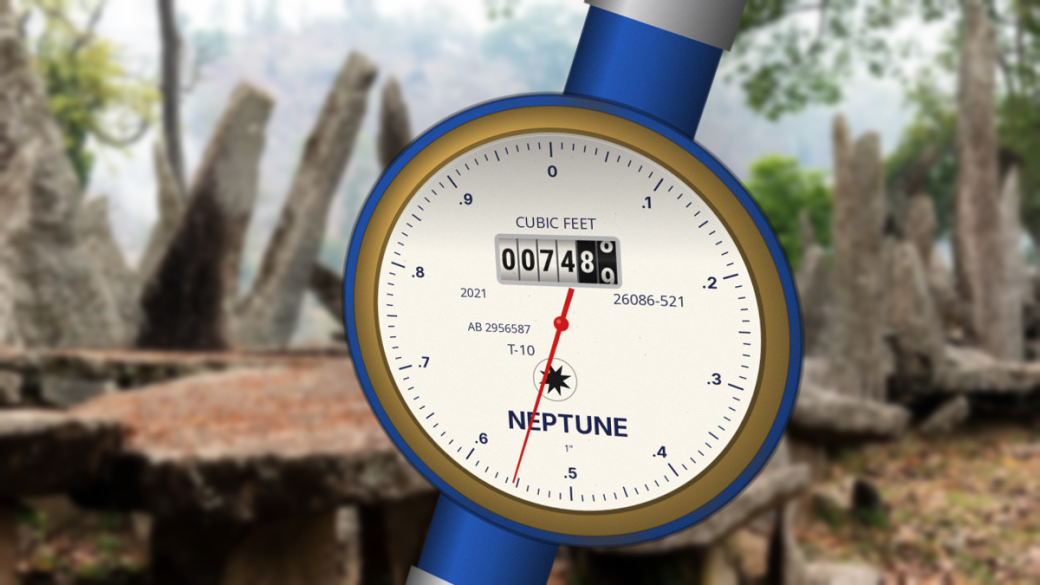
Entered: 7488.55 ft³
